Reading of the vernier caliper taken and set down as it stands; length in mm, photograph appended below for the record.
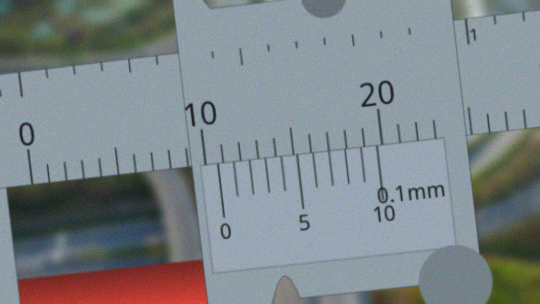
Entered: 10.7 mm
